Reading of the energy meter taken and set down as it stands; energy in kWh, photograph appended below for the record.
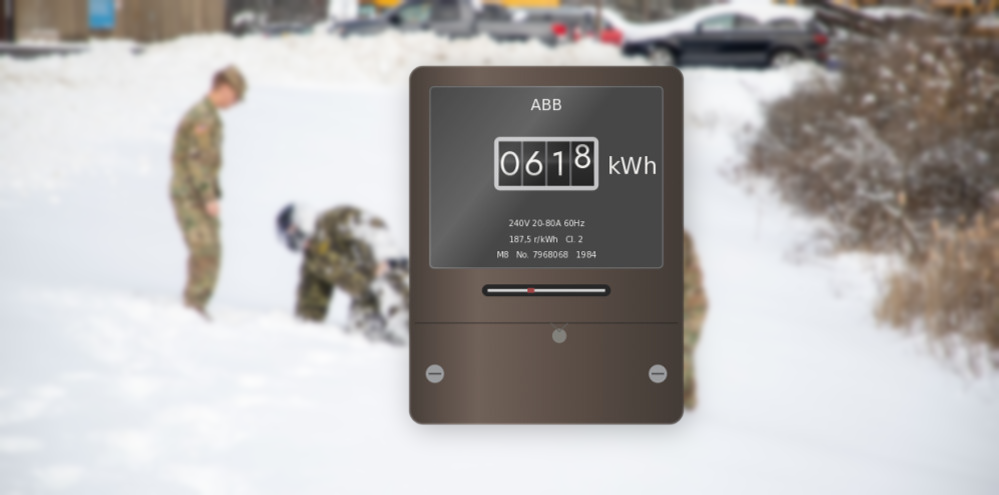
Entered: 618 kWh
